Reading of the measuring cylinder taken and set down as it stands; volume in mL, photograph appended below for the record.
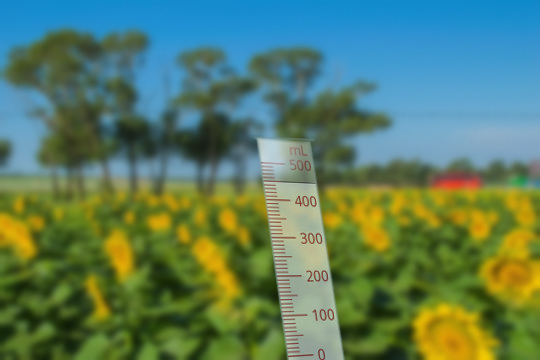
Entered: 450 mL
